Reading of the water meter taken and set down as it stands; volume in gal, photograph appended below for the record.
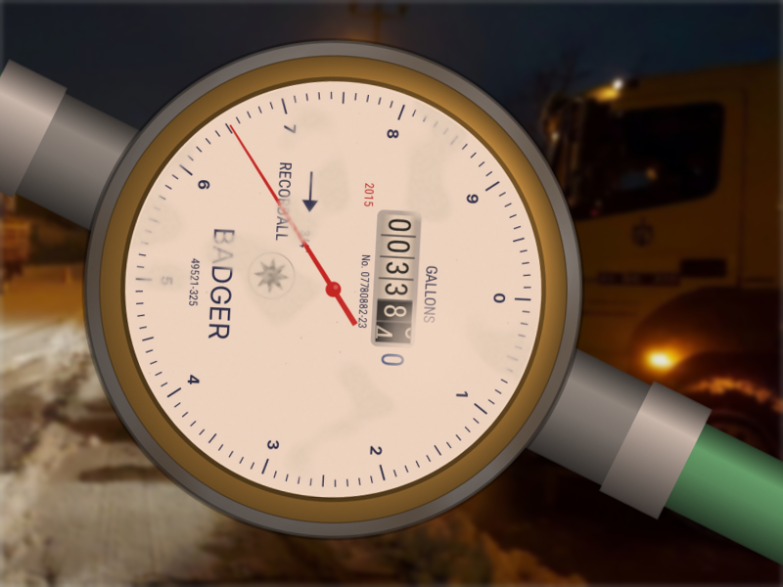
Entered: 33836.5 gal
